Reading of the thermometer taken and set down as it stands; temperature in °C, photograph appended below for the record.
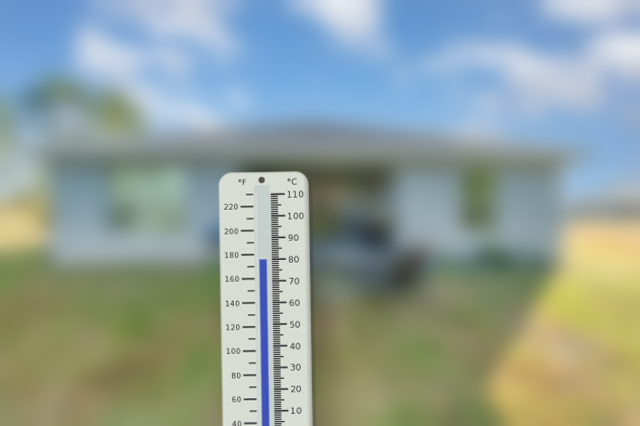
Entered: 80 °C
